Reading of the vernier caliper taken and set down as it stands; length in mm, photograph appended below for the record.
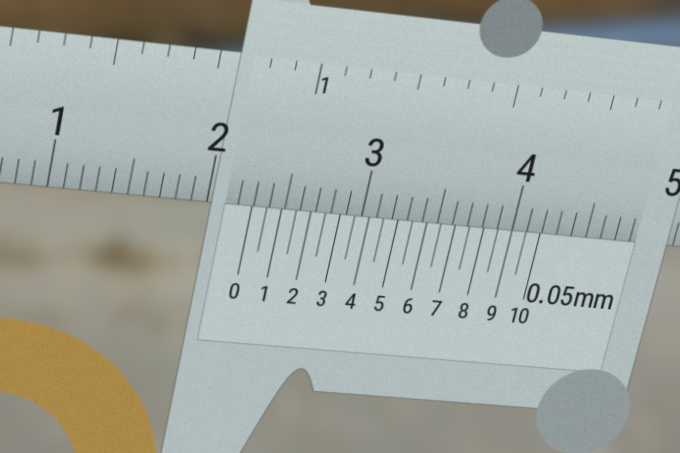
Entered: 22.9 mm
